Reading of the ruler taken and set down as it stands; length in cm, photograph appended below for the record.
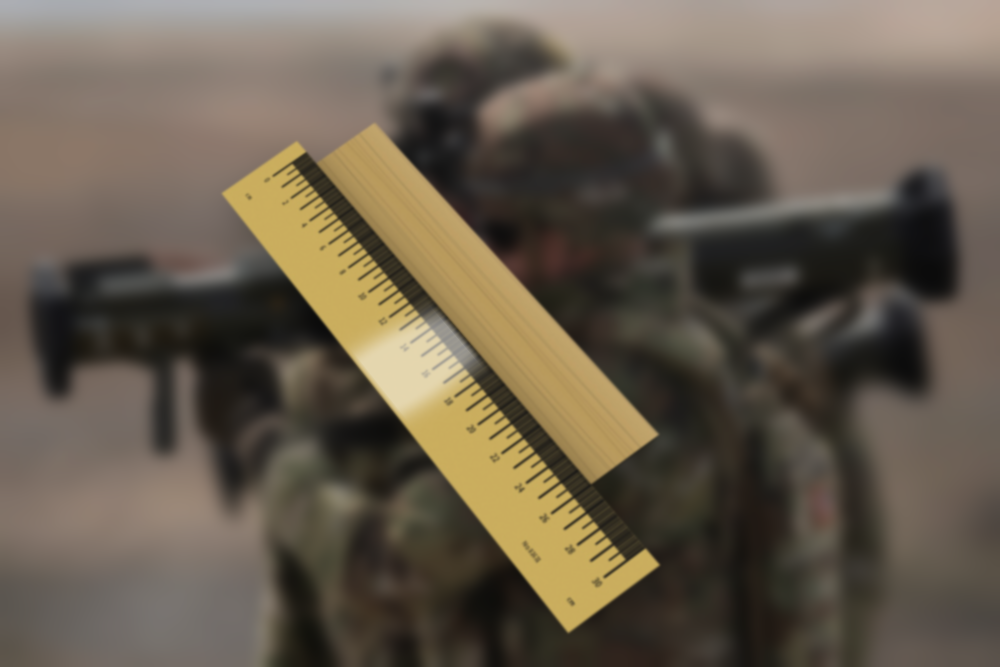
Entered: 25 cm
